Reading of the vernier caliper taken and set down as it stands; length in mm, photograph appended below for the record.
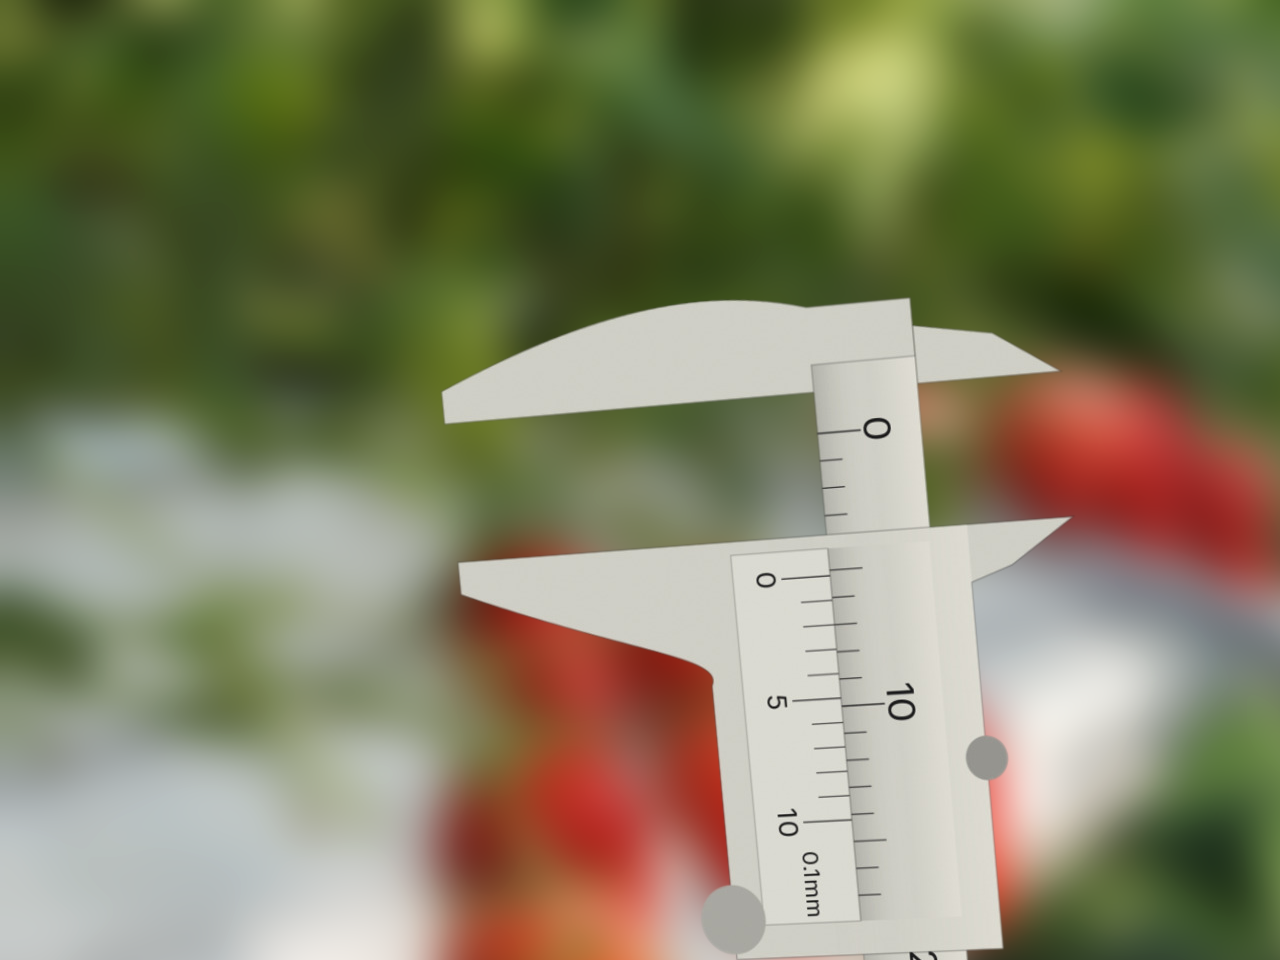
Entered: 5.2 mm
